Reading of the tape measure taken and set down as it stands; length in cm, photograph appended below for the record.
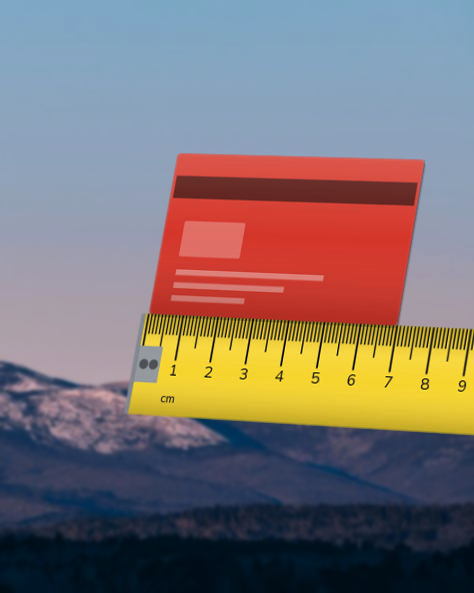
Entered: 7 cm
